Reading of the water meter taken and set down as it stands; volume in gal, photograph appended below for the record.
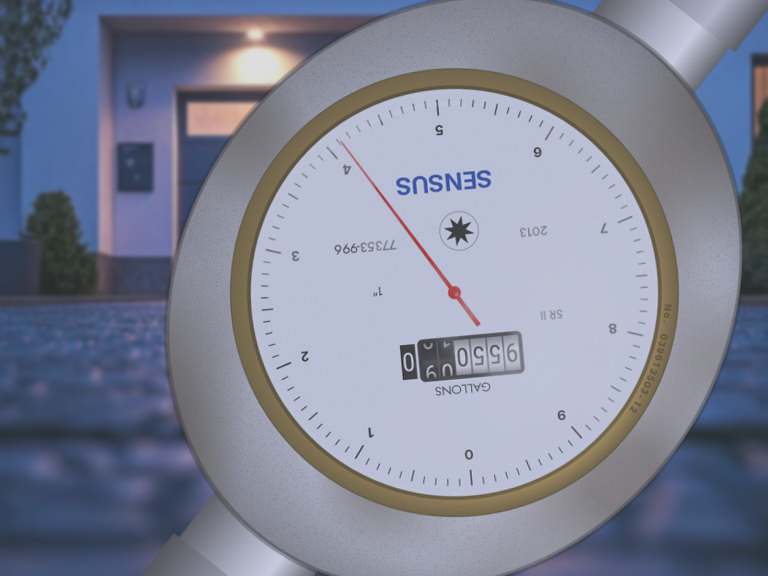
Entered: 9550094.1 gal
